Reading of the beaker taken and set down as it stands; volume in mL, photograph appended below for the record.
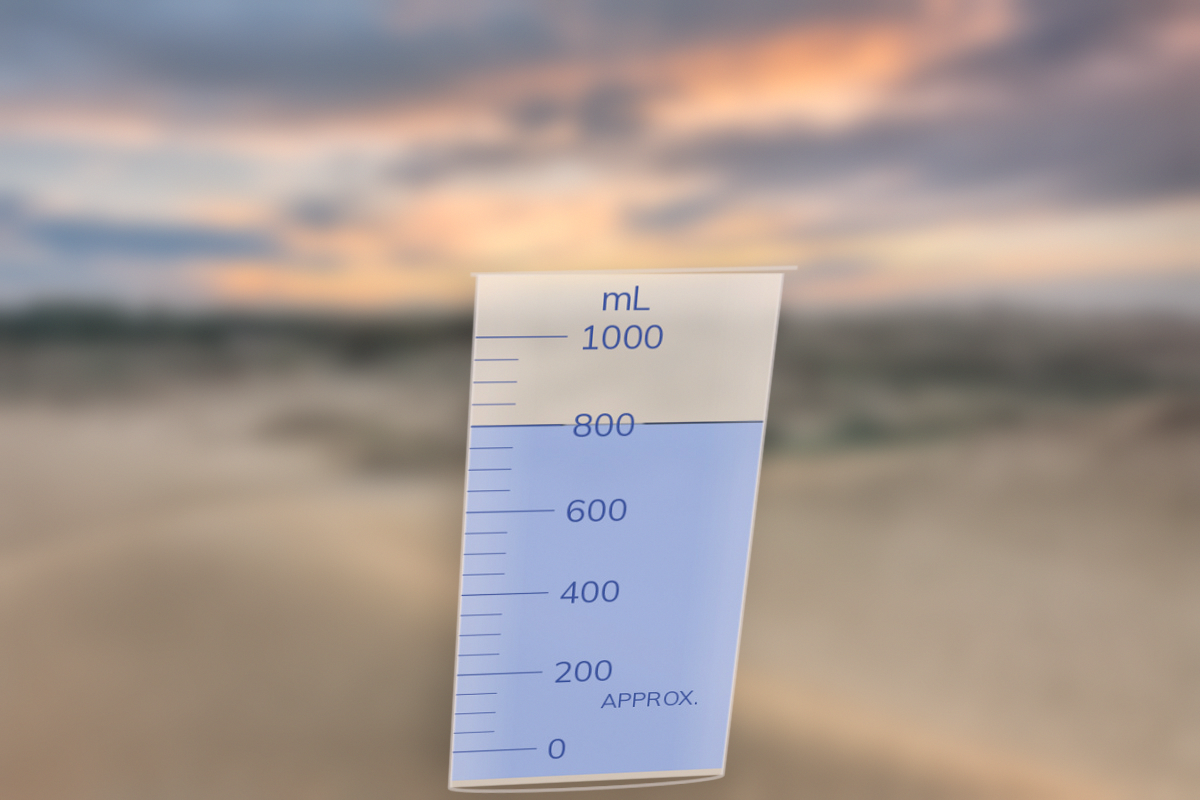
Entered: 800 mL
